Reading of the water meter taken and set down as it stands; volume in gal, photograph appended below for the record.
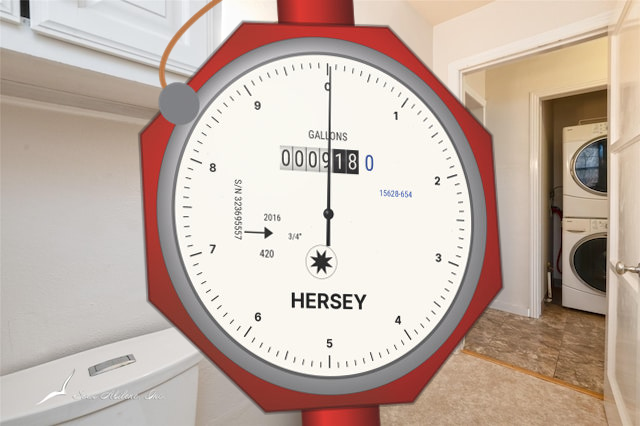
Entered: 9180.0 gal
